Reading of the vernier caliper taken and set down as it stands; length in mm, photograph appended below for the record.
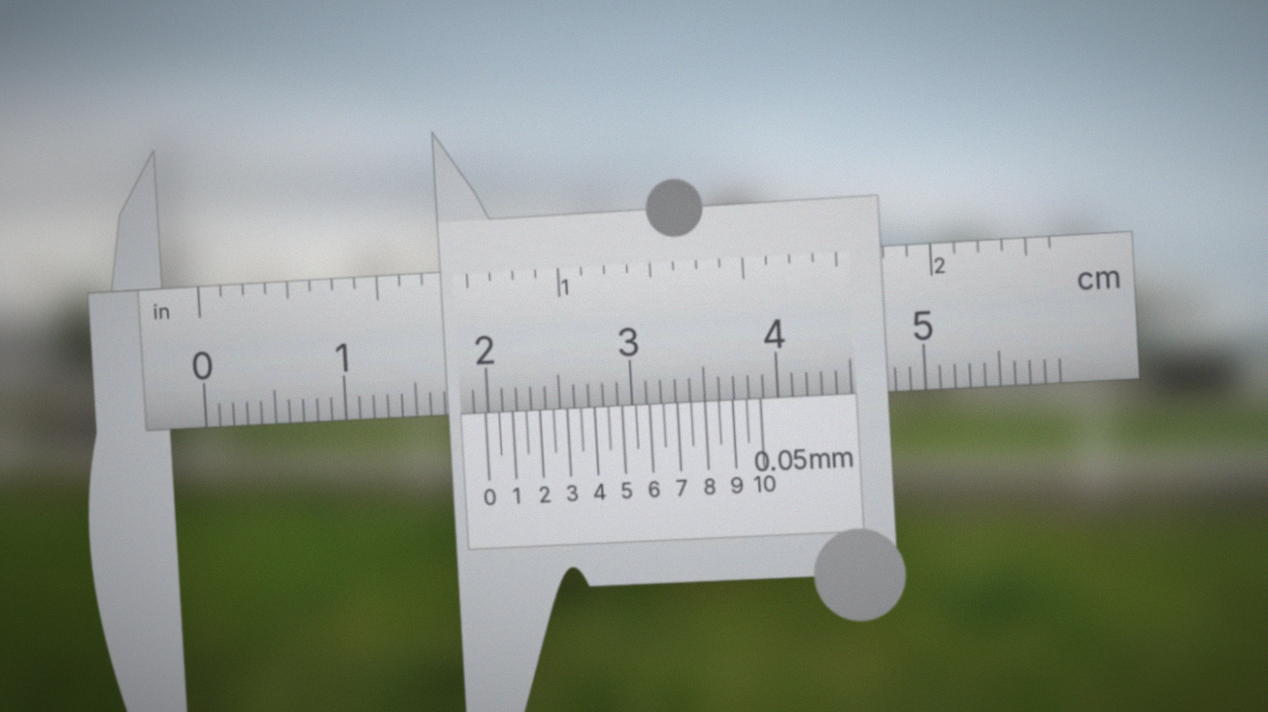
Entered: 19.8 mm
